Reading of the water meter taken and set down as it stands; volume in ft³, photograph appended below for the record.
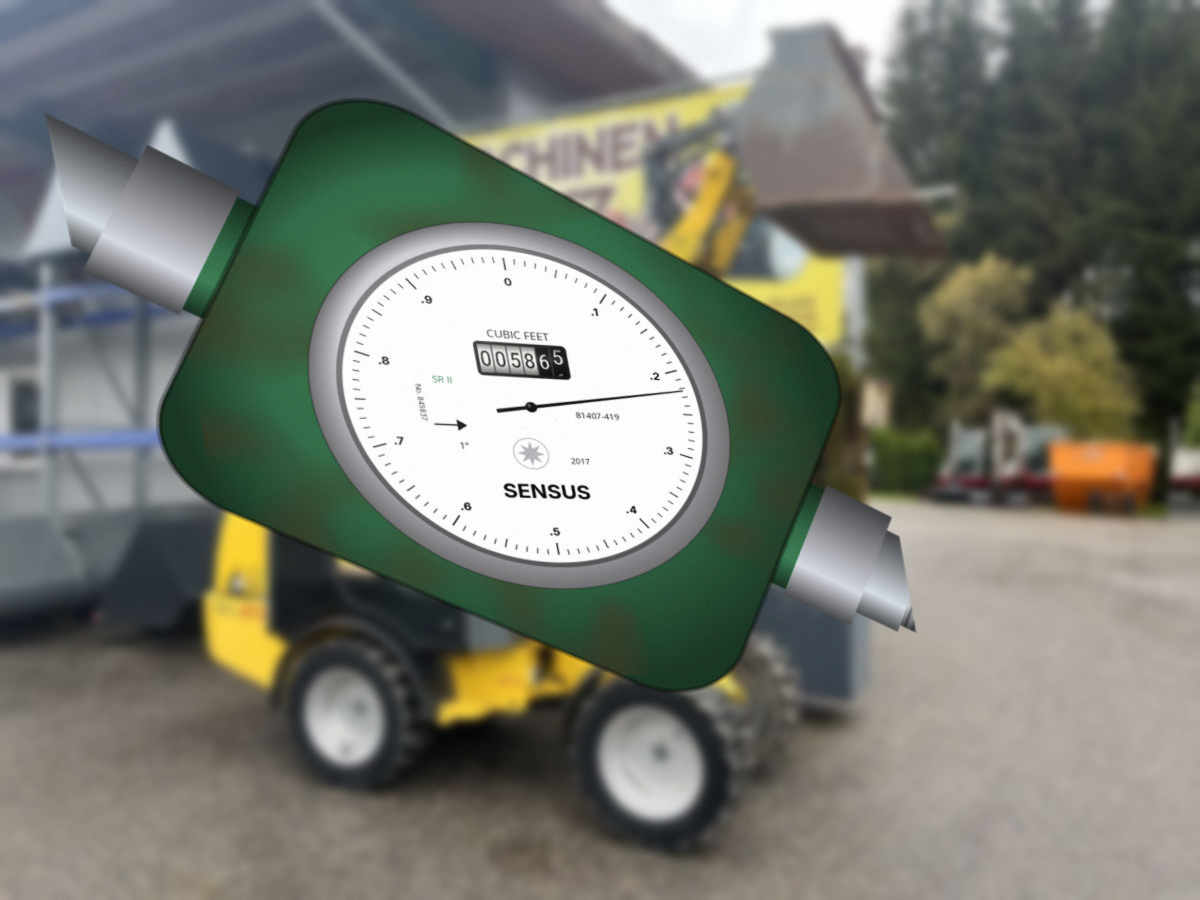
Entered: 5865.22 ft³
